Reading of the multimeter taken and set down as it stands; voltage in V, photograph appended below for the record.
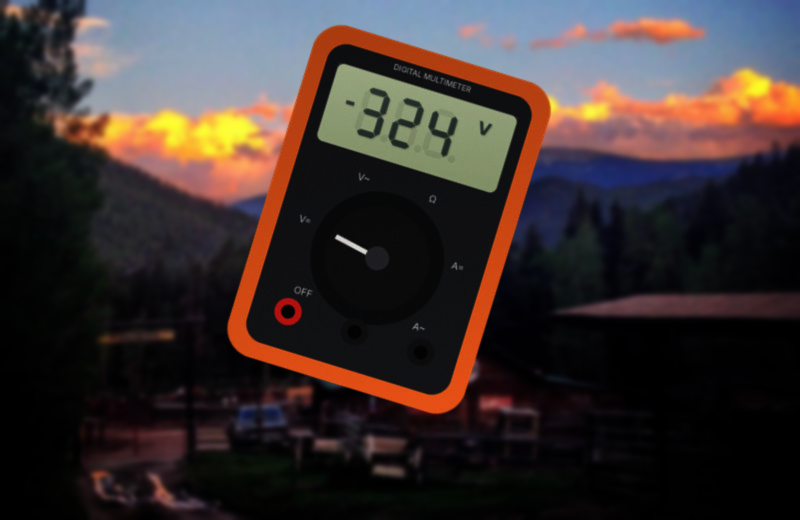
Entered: -324 V
